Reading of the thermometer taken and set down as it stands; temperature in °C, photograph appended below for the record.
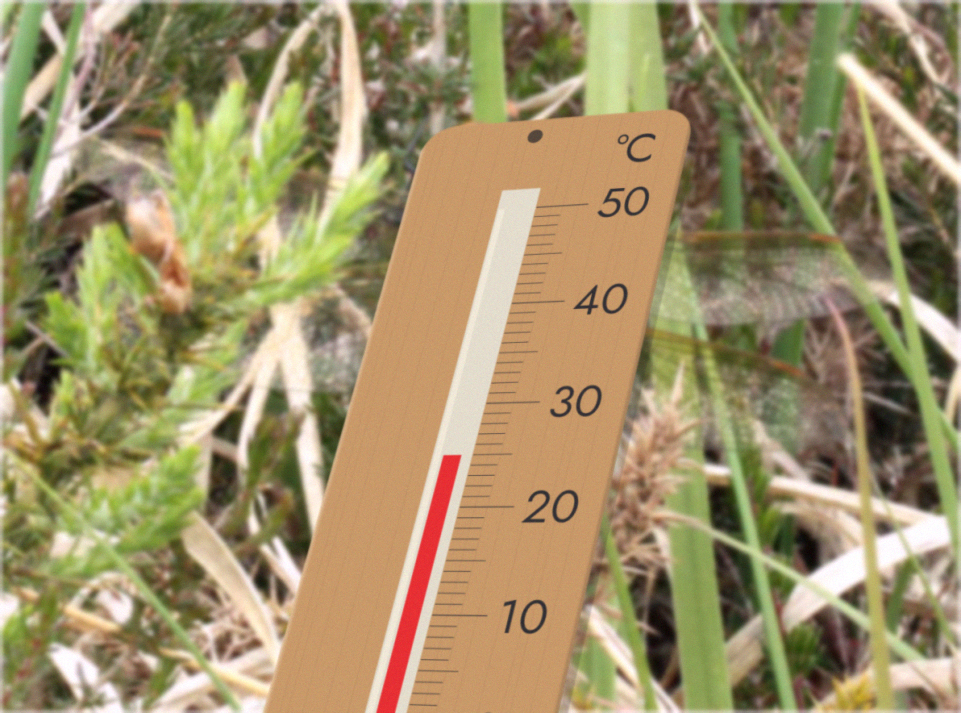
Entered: 25 °C
